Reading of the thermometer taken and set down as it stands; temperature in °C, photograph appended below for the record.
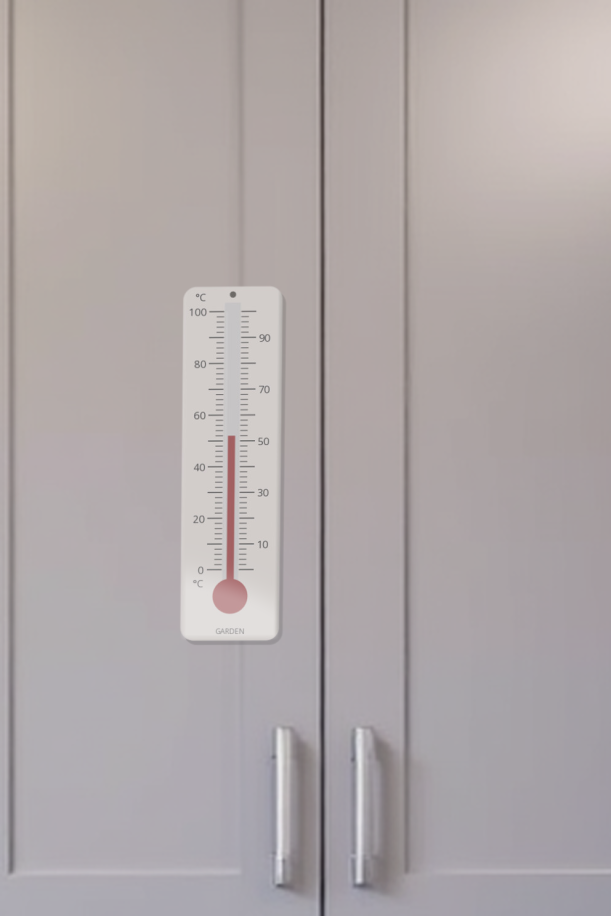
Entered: 52 °C
